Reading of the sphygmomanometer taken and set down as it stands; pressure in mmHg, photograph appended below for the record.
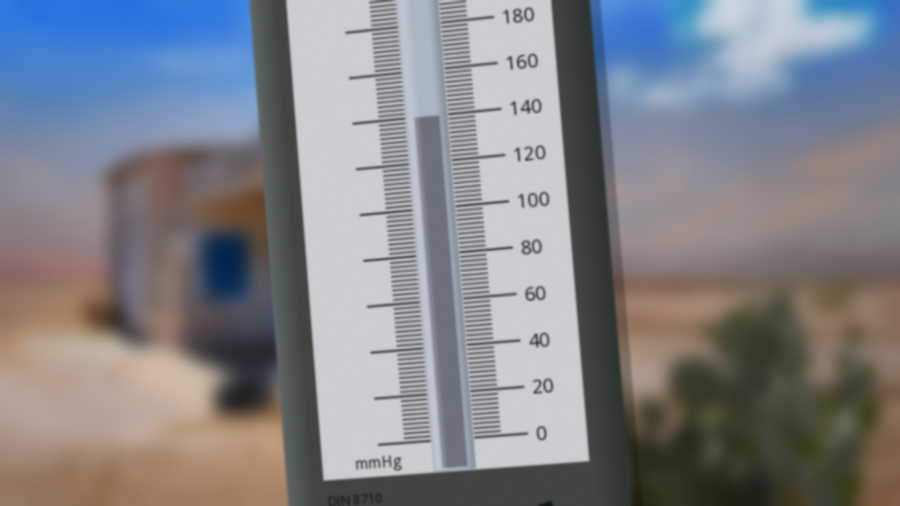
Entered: 140 mmHg
